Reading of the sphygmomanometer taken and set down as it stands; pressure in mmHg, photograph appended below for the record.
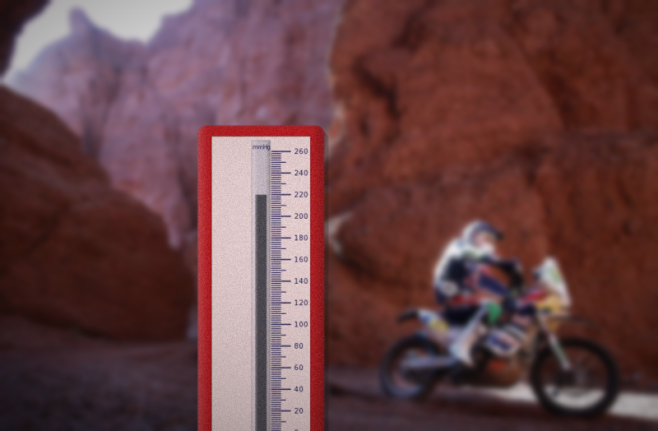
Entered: 220 mmHg
